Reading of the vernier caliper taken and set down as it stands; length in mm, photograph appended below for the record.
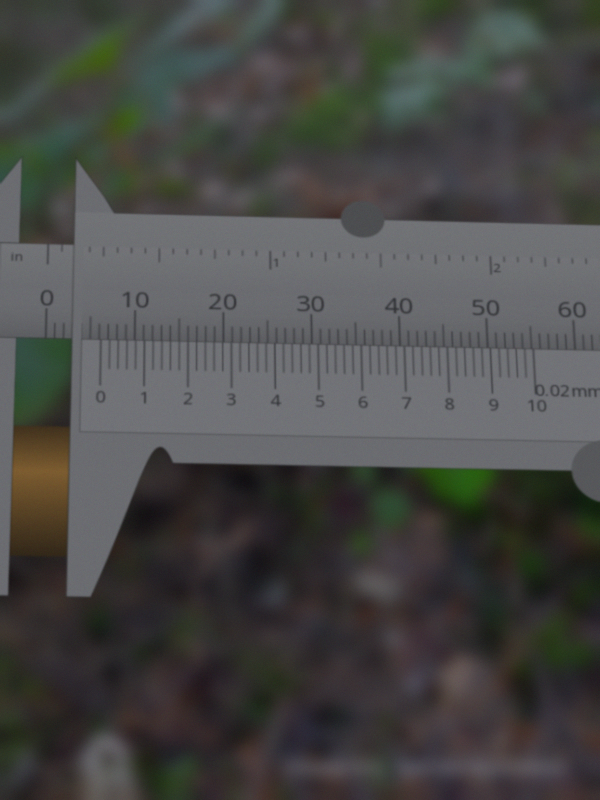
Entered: 6.2 mm
